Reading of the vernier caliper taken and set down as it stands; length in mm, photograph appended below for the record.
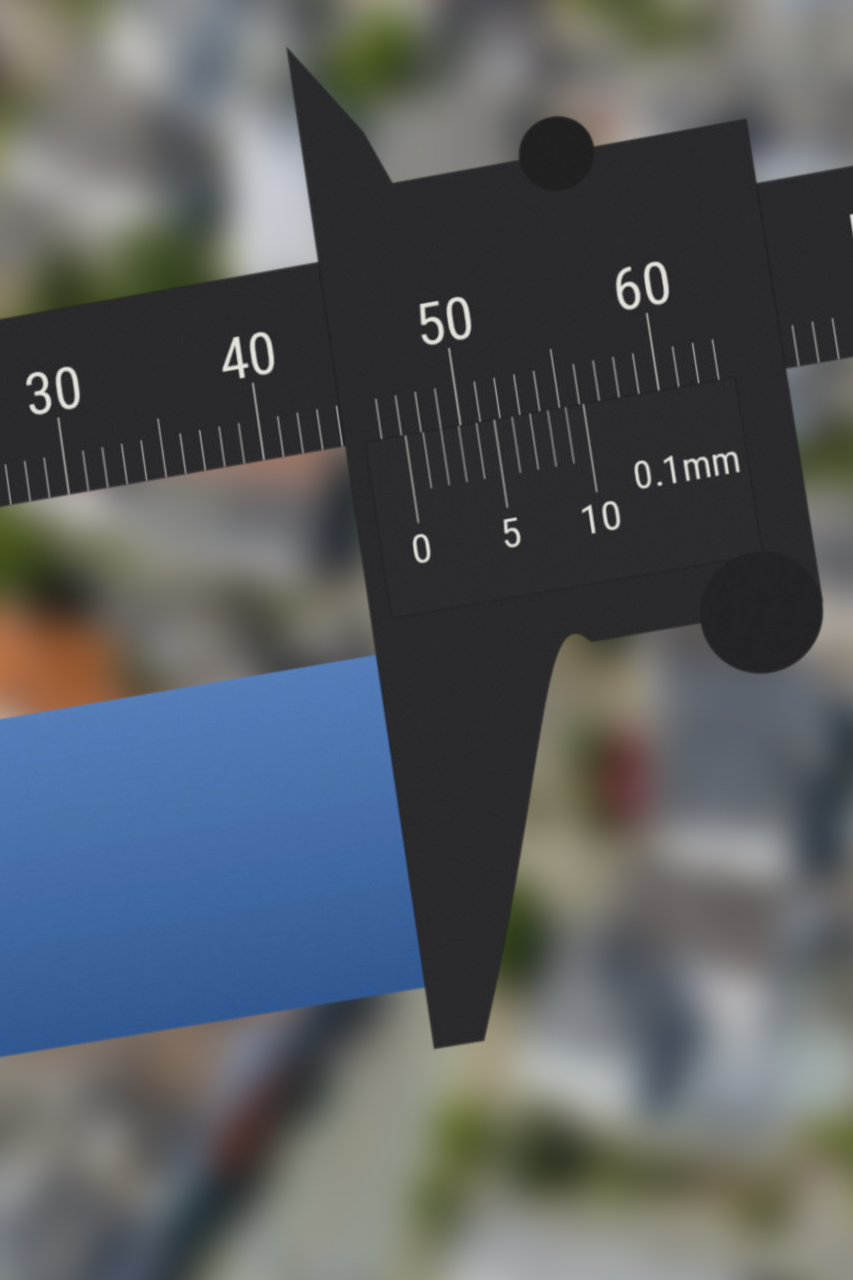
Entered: 47.2 mm
